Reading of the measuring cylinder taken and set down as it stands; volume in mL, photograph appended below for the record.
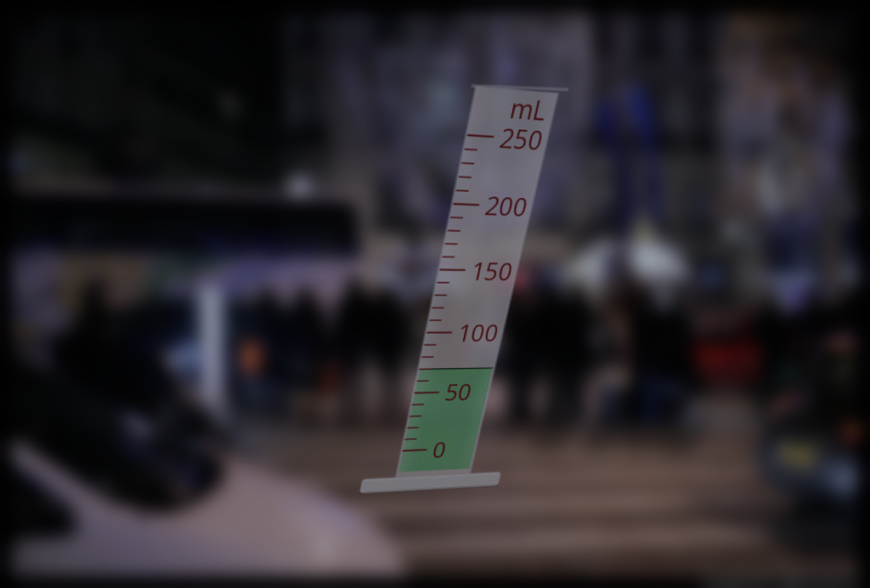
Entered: 70 mL
